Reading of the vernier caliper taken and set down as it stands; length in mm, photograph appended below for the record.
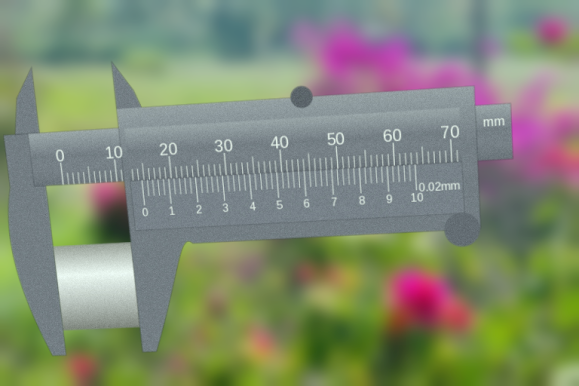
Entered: 14.6 mm
